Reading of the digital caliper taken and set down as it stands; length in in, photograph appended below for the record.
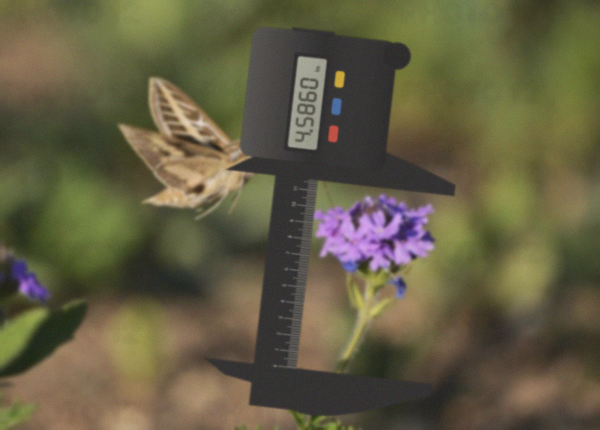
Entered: 4.5860 in
